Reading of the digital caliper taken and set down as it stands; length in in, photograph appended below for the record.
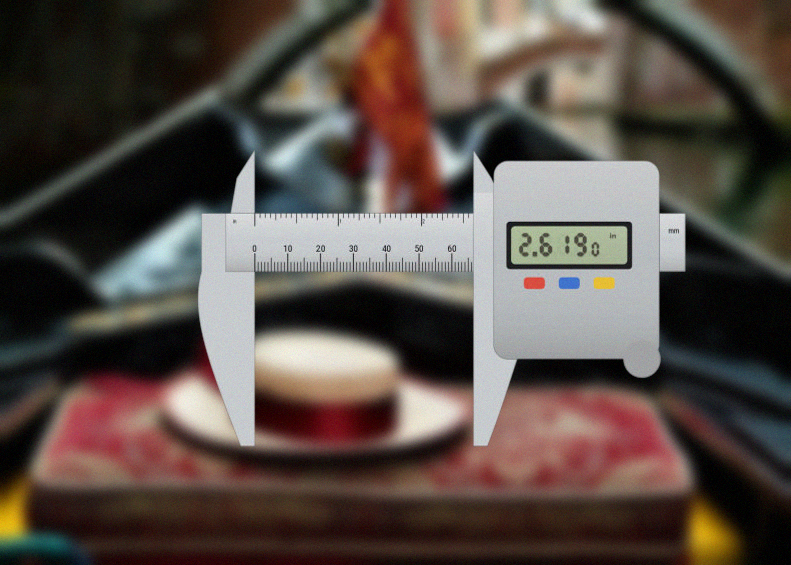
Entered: 2.6190 in
